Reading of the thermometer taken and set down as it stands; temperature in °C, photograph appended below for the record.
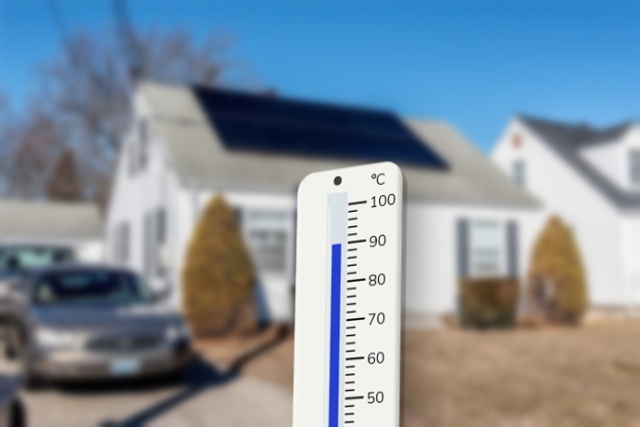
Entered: 90 °C
